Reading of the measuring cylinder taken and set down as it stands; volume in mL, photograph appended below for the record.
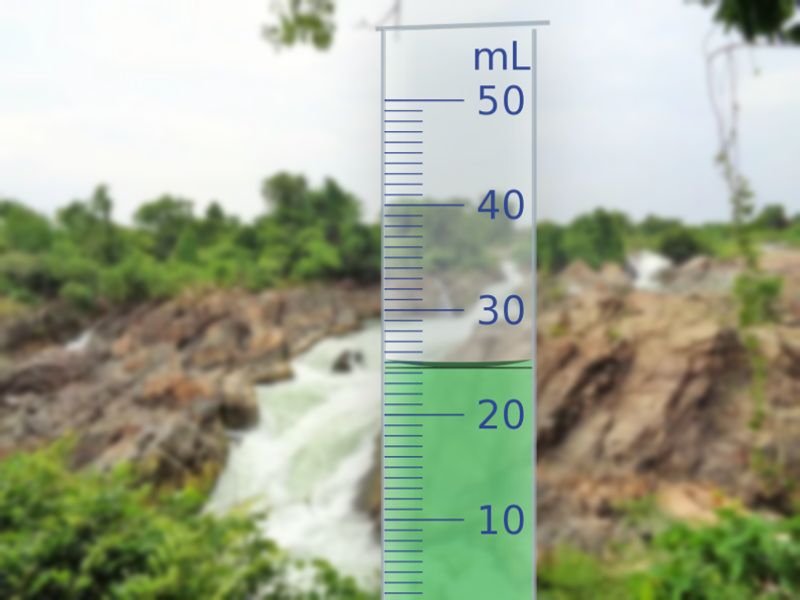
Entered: 24.5 mL
